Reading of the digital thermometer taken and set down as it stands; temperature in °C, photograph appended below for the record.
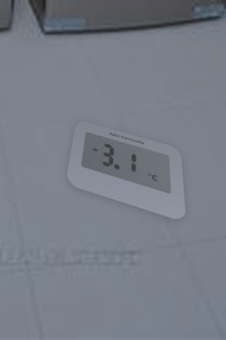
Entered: -3.1 °C
